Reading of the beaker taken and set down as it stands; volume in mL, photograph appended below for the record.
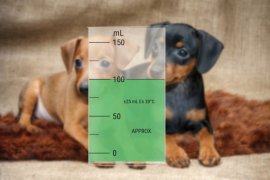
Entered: 100 mL
